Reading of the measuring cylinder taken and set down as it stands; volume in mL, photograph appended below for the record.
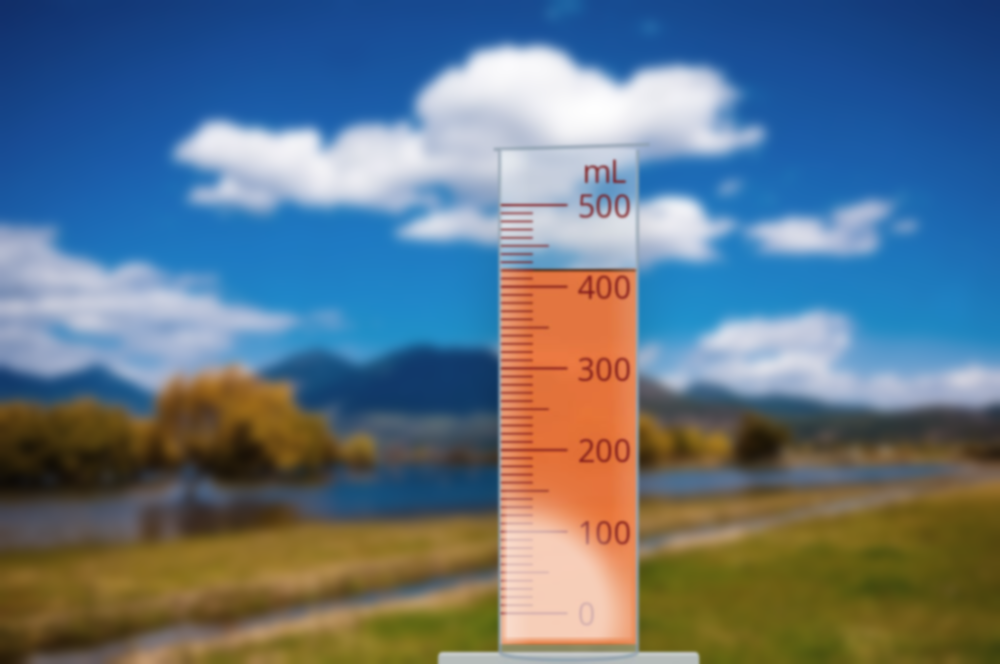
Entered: 420 mL
